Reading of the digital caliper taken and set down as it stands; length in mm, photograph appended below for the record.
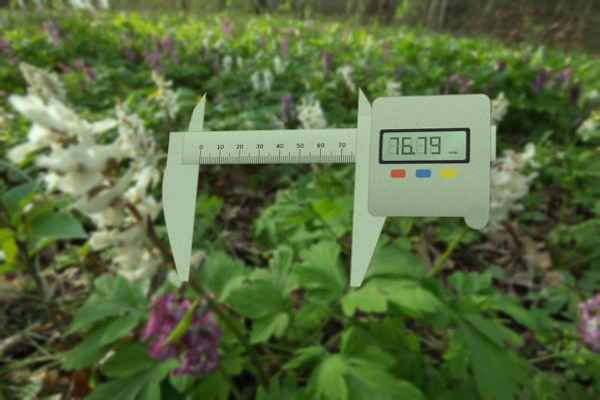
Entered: 76.79 mm
